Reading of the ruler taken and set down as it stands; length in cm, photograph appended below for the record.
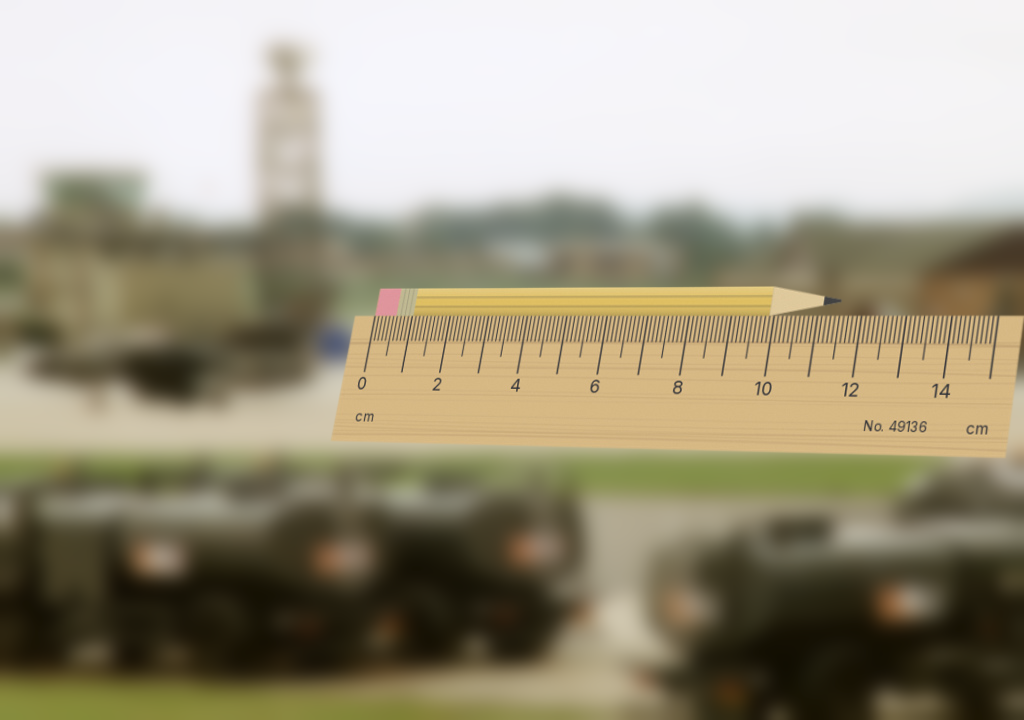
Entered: 11.5 cm
